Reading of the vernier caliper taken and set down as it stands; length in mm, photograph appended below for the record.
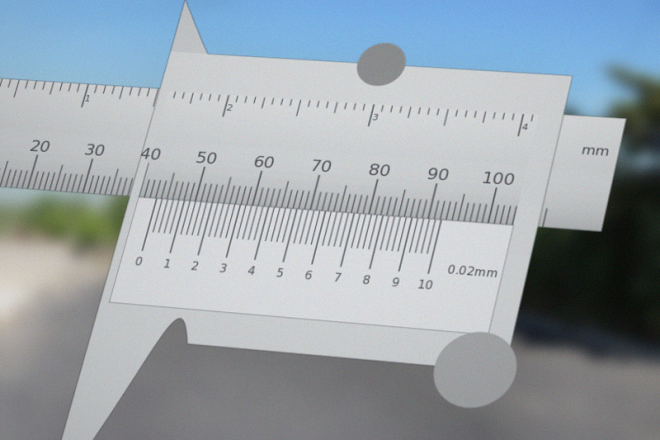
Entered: 43.2 mm
